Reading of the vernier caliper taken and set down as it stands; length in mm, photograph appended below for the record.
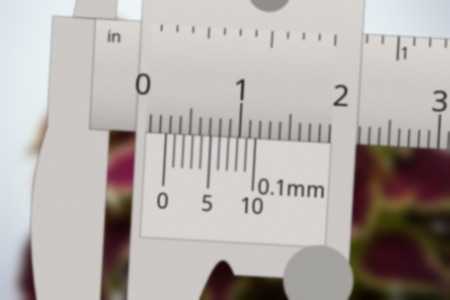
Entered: 2.6 mm
